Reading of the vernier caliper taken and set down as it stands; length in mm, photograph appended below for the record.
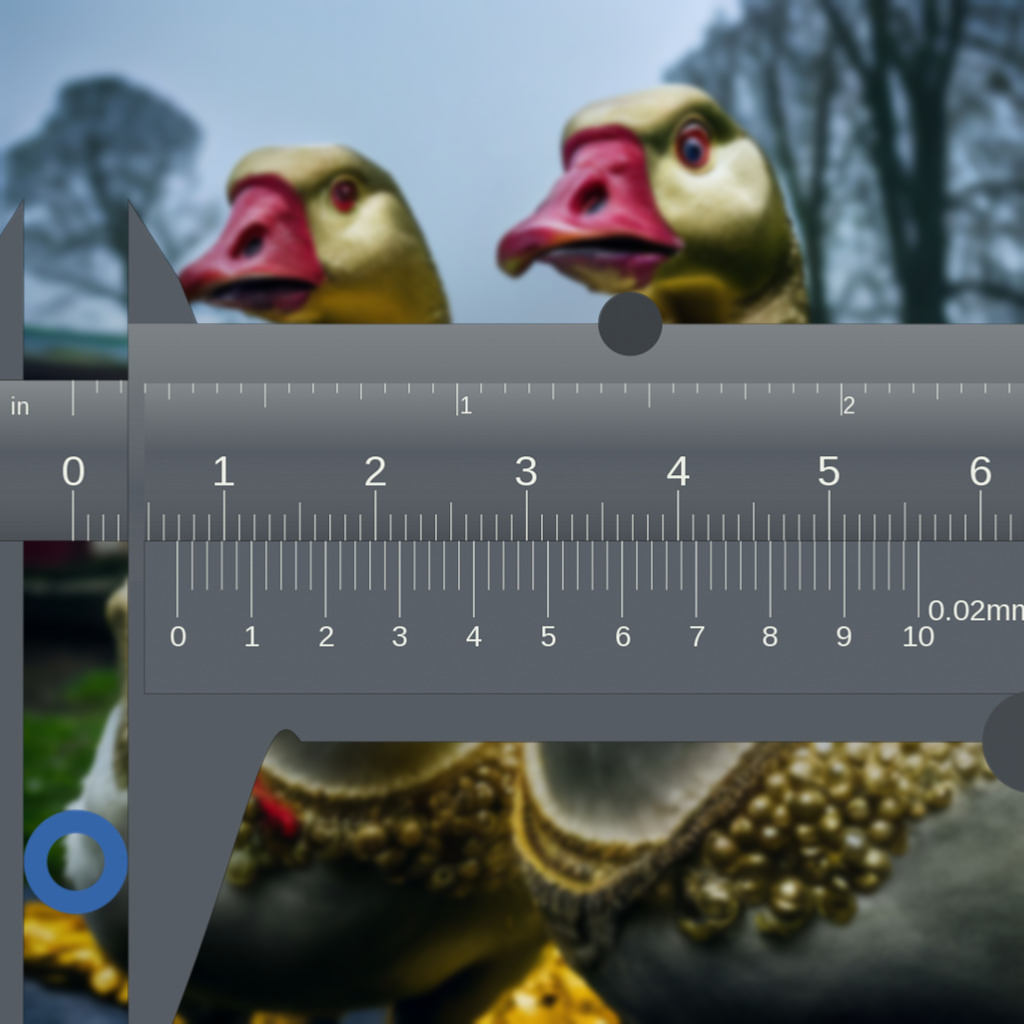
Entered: 6.9 mm
